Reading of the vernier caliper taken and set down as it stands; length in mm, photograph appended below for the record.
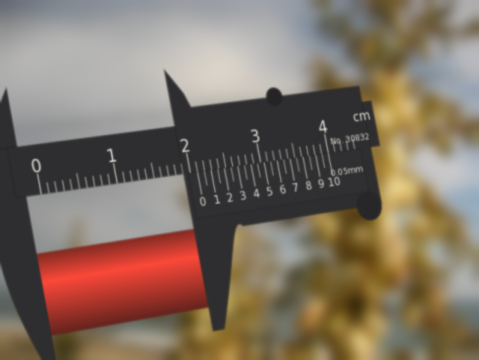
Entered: 21.0 mm
